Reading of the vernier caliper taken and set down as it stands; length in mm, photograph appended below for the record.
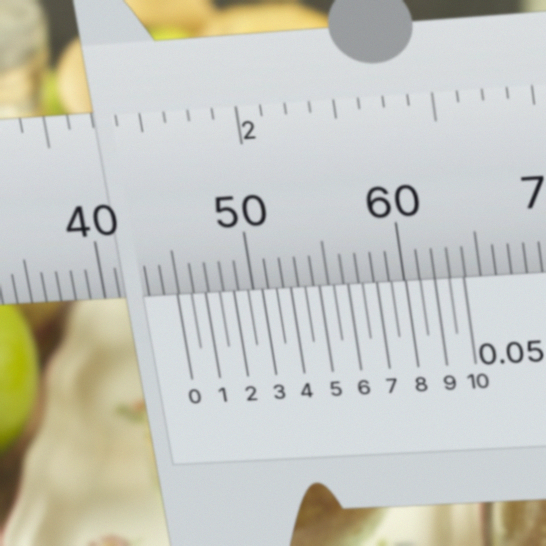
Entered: 44.9 mm
